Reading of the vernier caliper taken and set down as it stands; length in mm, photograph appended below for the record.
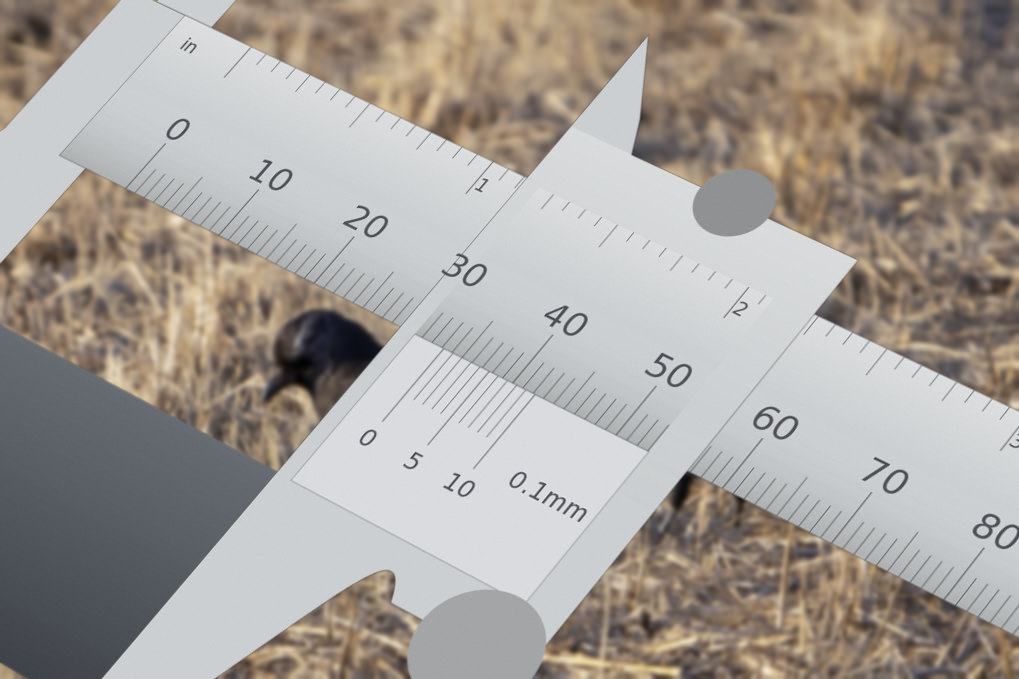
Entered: 33.2 mm
